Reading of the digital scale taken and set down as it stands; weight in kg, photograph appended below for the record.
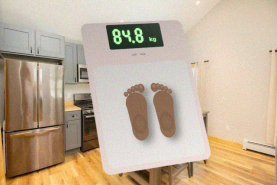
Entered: 84.8 kg
